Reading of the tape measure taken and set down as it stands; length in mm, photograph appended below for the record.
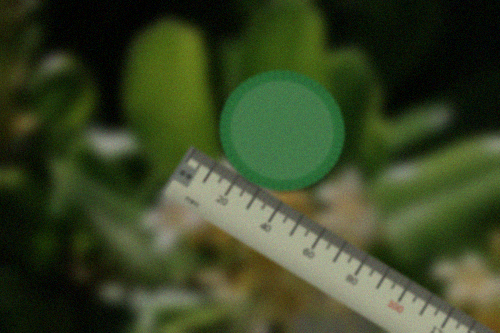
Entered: 50 mm
